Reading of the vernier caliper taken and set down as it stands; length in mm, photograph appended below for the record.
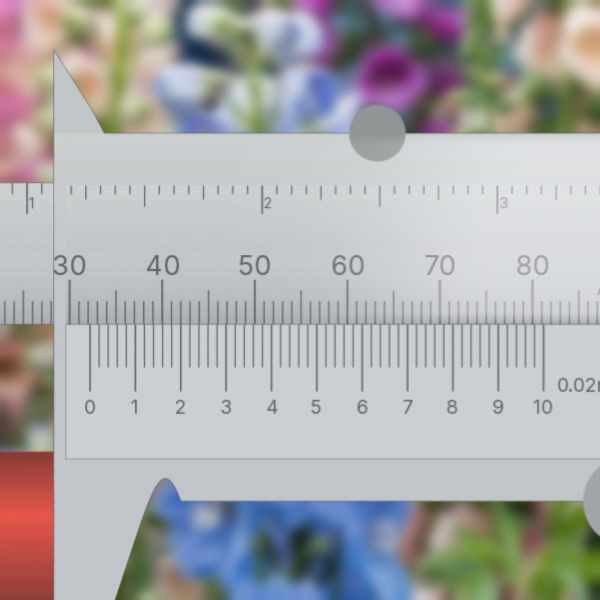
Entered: 32.2 mm
